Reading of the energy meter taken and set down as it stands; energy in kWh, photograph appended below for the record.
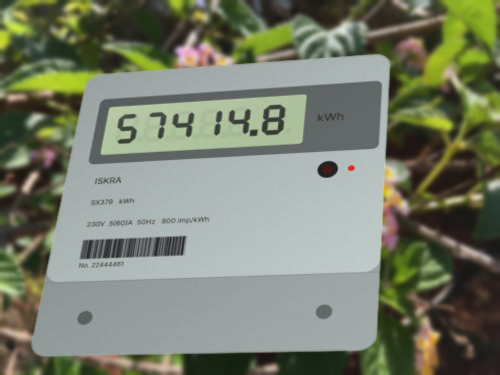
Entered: 57414.8 kWh
